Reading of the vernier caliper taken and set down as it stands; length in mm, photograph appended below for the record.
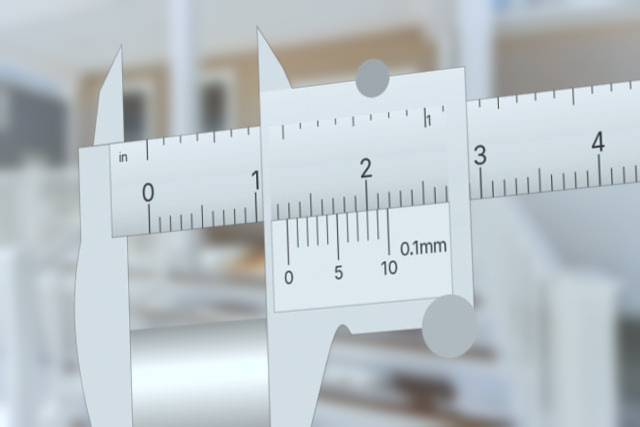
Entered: 12.8 mm
